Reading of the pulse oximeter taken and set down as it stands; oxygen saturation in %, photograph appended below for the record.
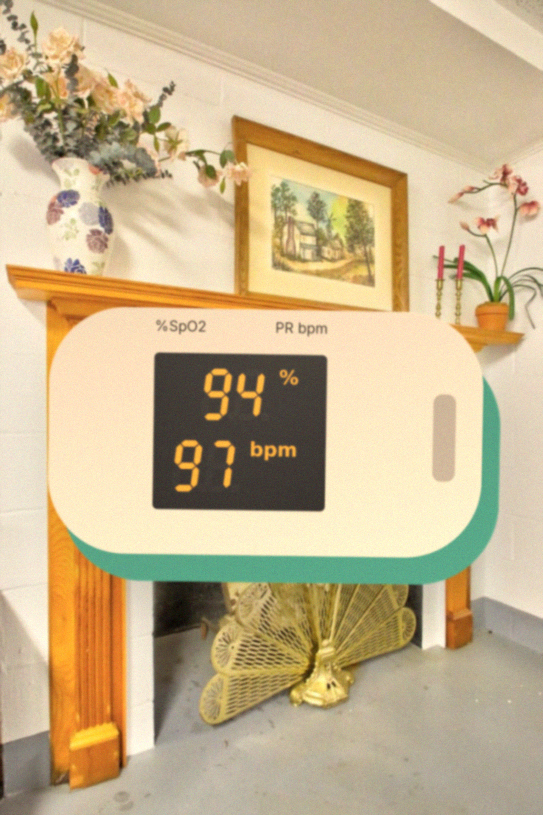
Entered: 94 %
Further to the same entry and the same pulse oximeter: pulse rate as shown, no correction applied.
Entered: 97 bpm
